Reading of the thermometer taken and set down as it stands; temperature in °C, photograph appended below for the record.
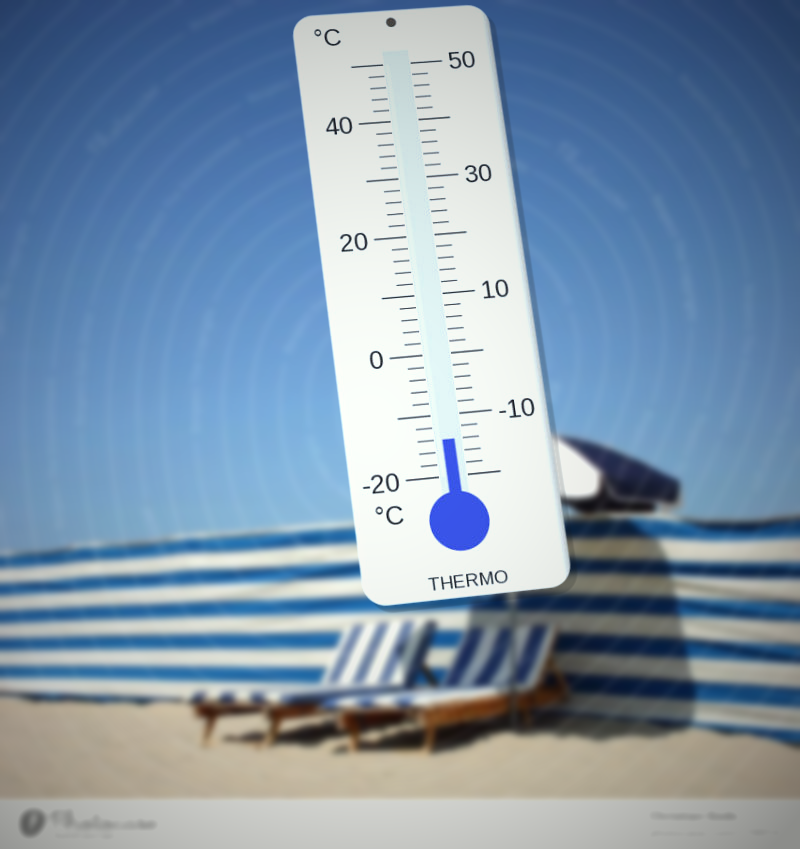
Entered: -14 °C
